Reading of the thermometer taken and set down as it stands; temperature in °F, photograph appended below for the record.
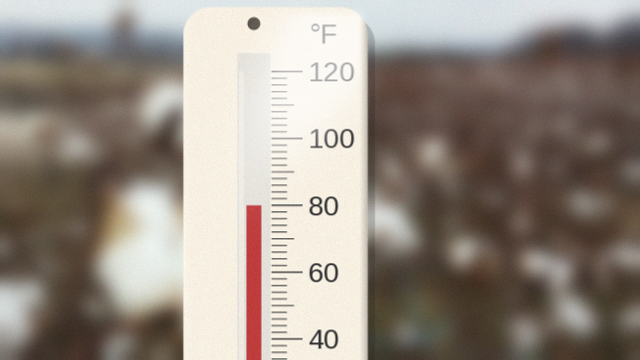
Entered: 80 °F
